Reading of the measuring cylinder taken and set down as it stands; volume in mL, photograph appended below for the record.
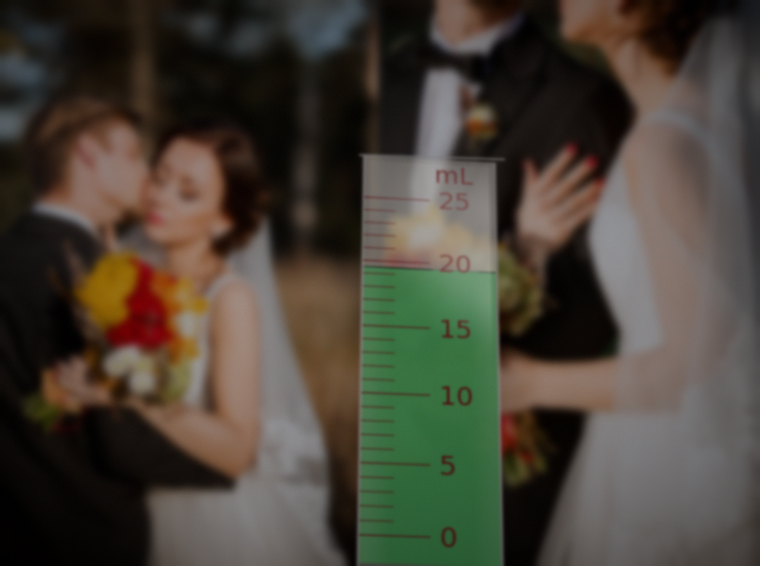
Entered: 19.5 mL
